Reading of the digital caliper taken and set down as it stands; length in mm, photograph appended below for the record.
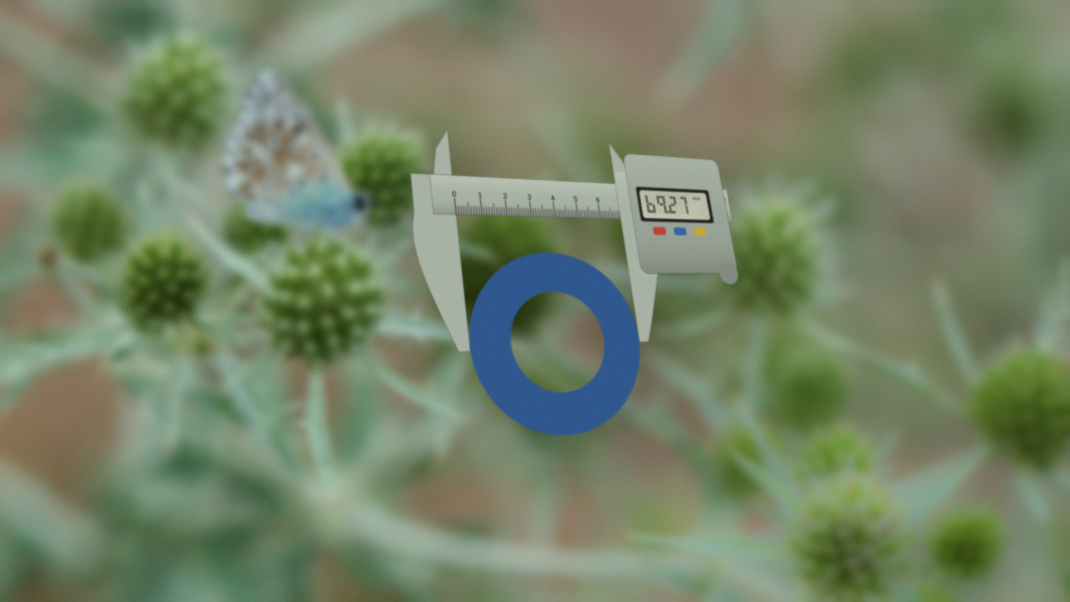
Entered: 69.27 mm
